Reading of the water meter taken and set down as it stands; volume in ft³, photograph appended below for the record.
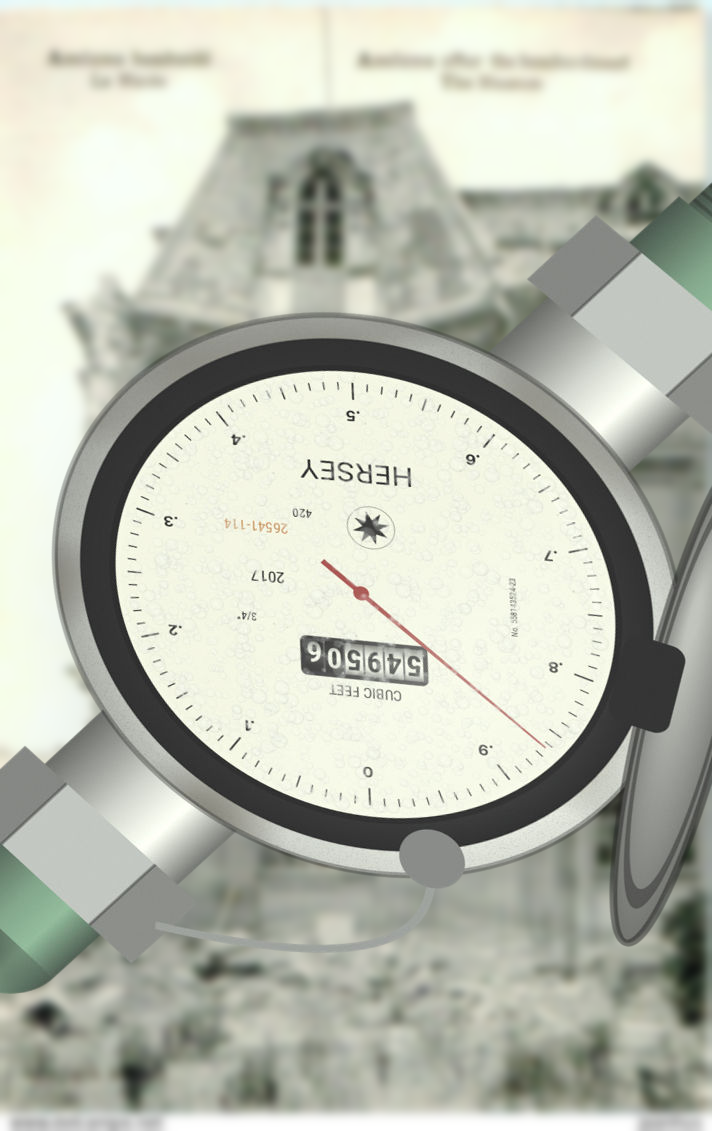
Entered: 549505.86 ft³
